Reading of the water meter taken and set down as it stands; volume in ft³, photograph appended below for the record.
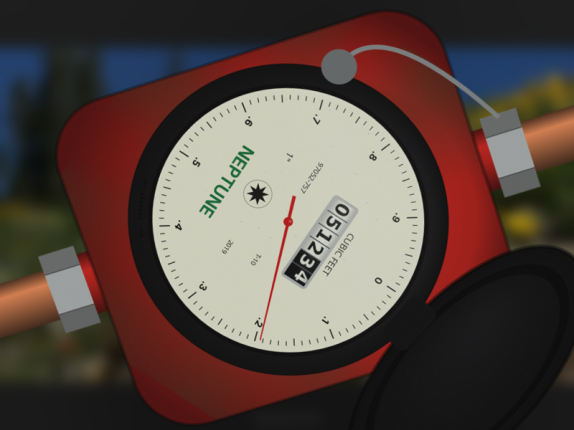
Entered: 51234.19 ft³
